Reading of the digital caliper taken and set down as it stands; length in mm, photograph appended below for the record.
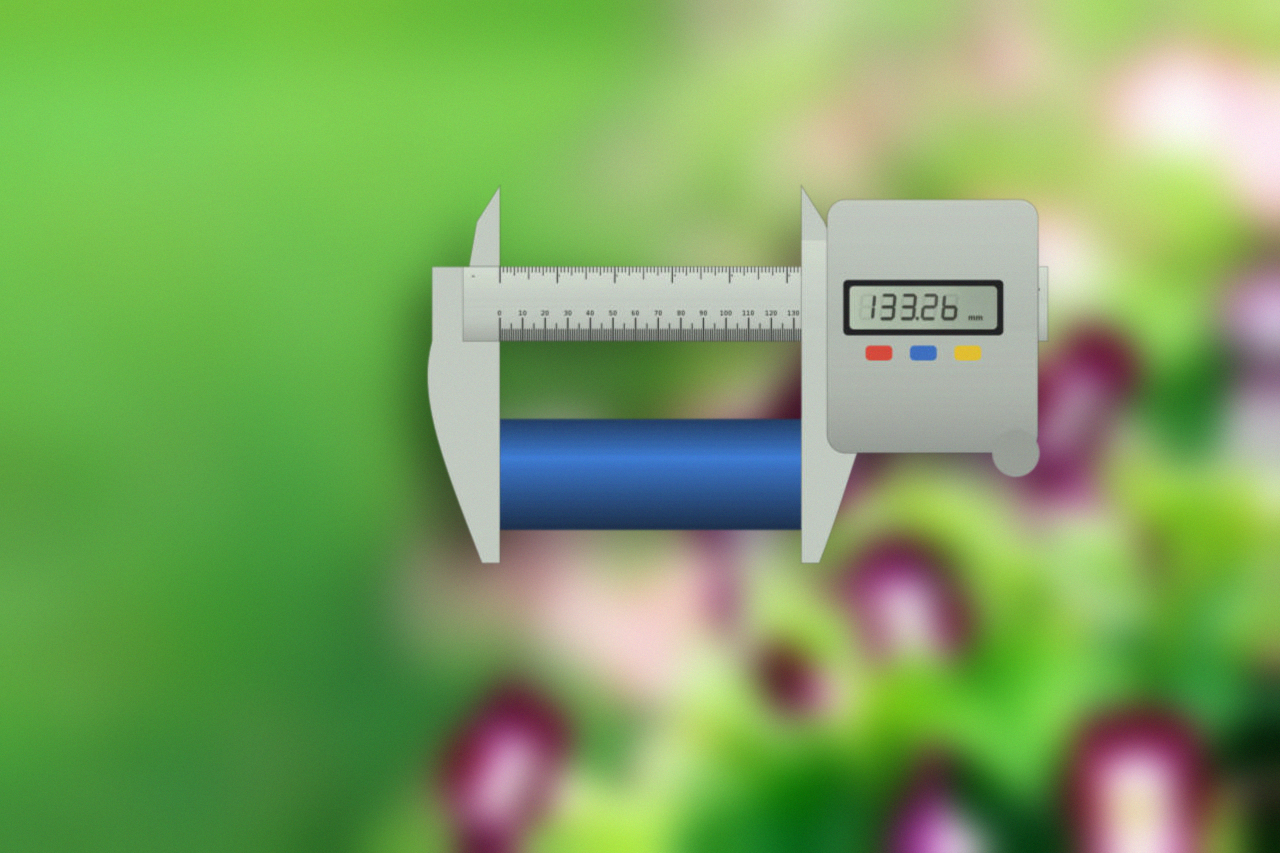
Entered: 133.26 mm
